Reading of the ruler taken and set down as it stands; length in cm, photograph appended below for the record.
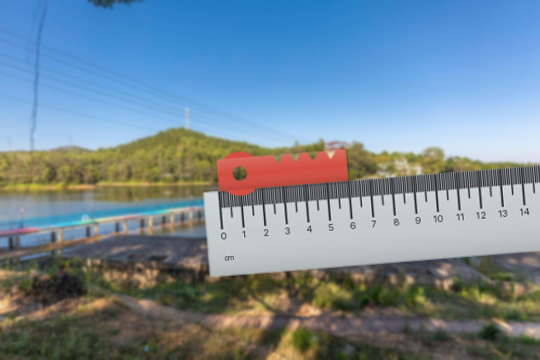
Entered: 6 cm
